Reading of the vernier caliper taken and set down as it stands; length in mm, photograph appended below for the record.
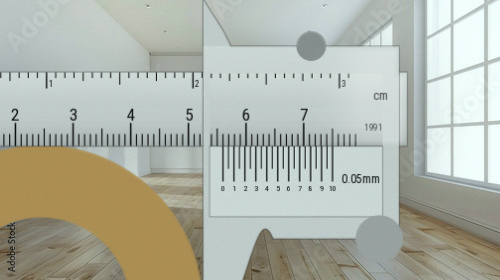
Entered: 56.0 mm
